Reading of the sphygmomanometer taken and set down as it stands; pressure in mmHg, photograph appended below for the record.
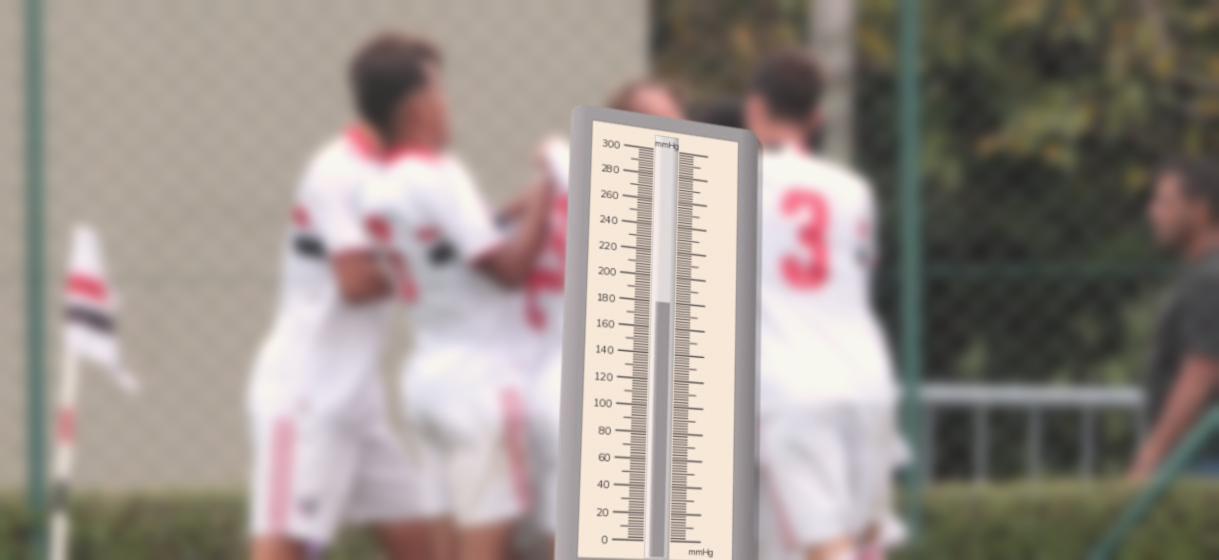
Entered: 180 mmHg
